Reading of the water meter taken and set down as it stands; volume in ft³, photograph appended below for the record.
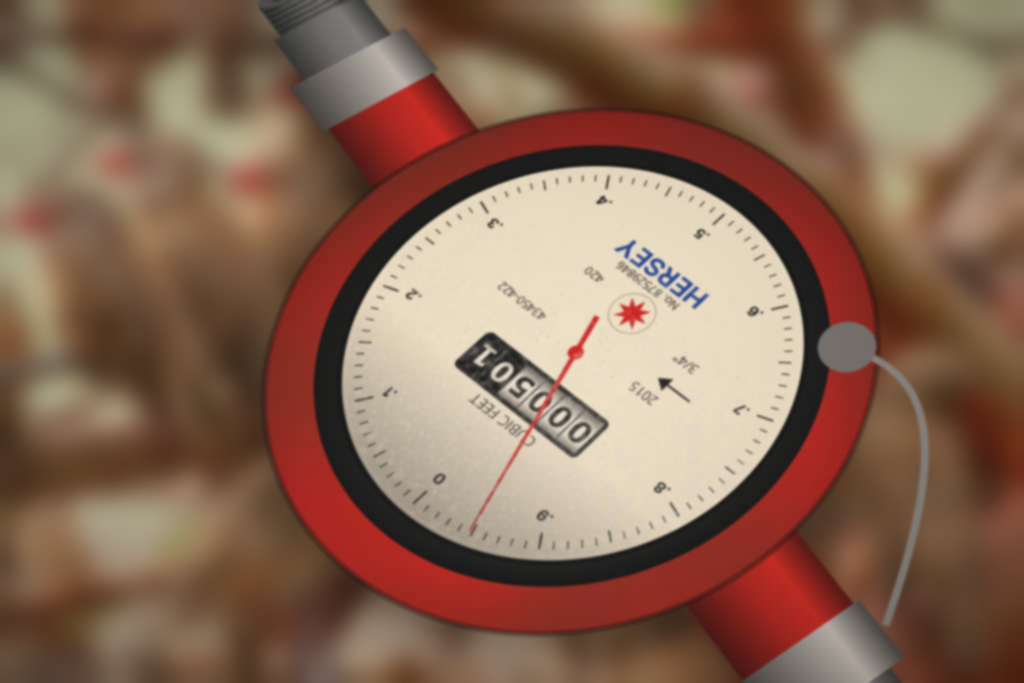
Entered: 500.95 ft³
